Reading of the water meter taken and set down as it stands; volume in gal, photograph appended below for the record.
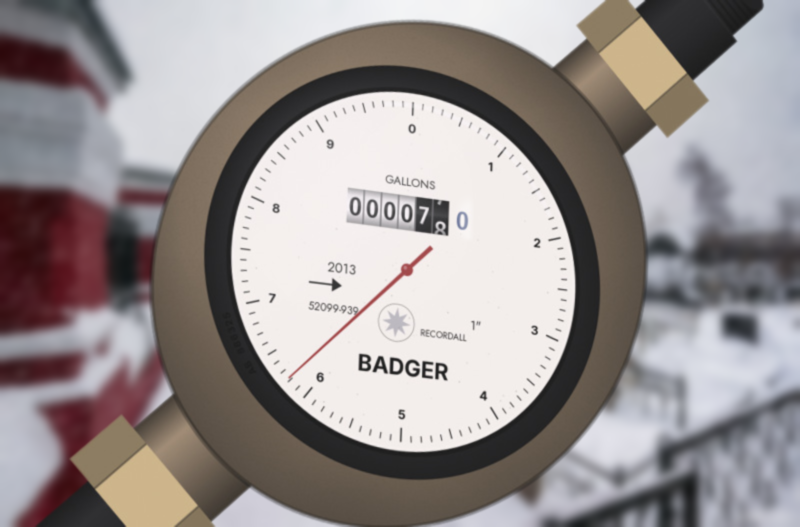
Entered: 776.2 gal
